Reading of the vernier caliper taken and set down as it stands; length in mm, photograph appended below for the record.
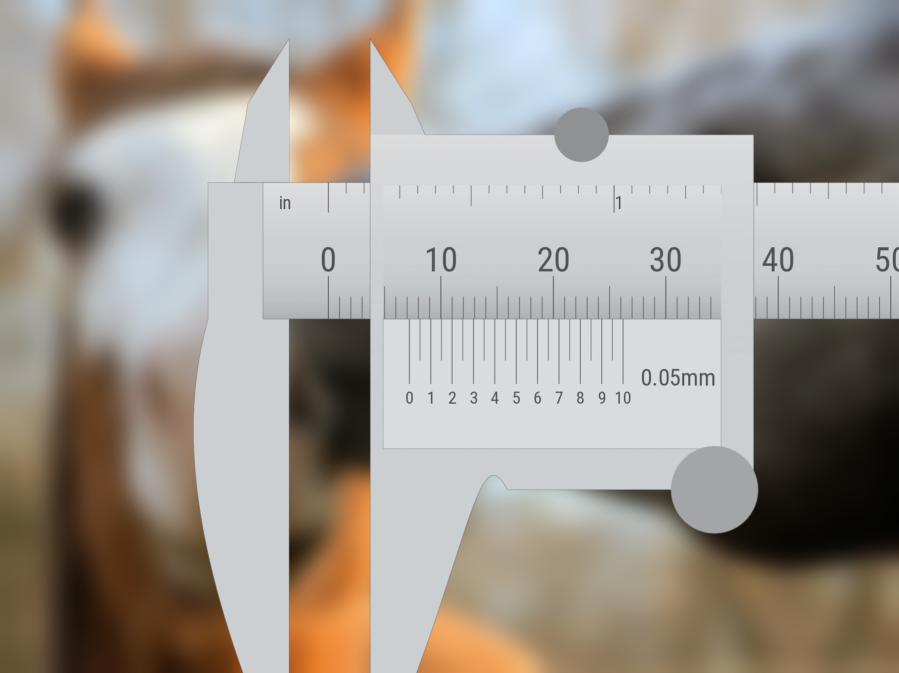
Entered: 7.2 mm
